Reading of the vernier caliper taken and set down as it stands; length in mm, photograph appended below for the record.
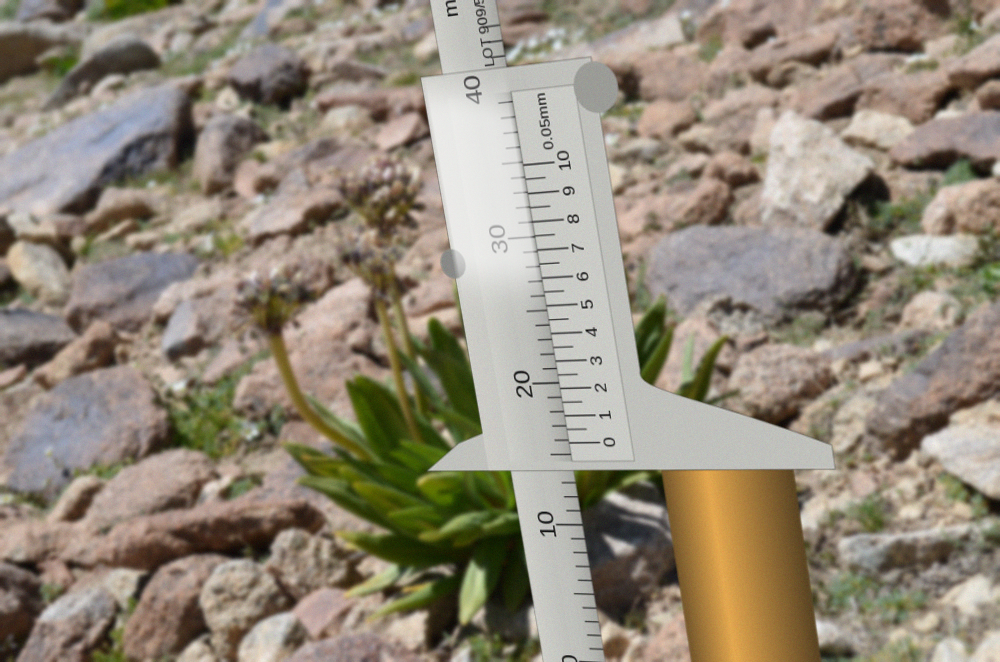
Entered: 15.8 mm
